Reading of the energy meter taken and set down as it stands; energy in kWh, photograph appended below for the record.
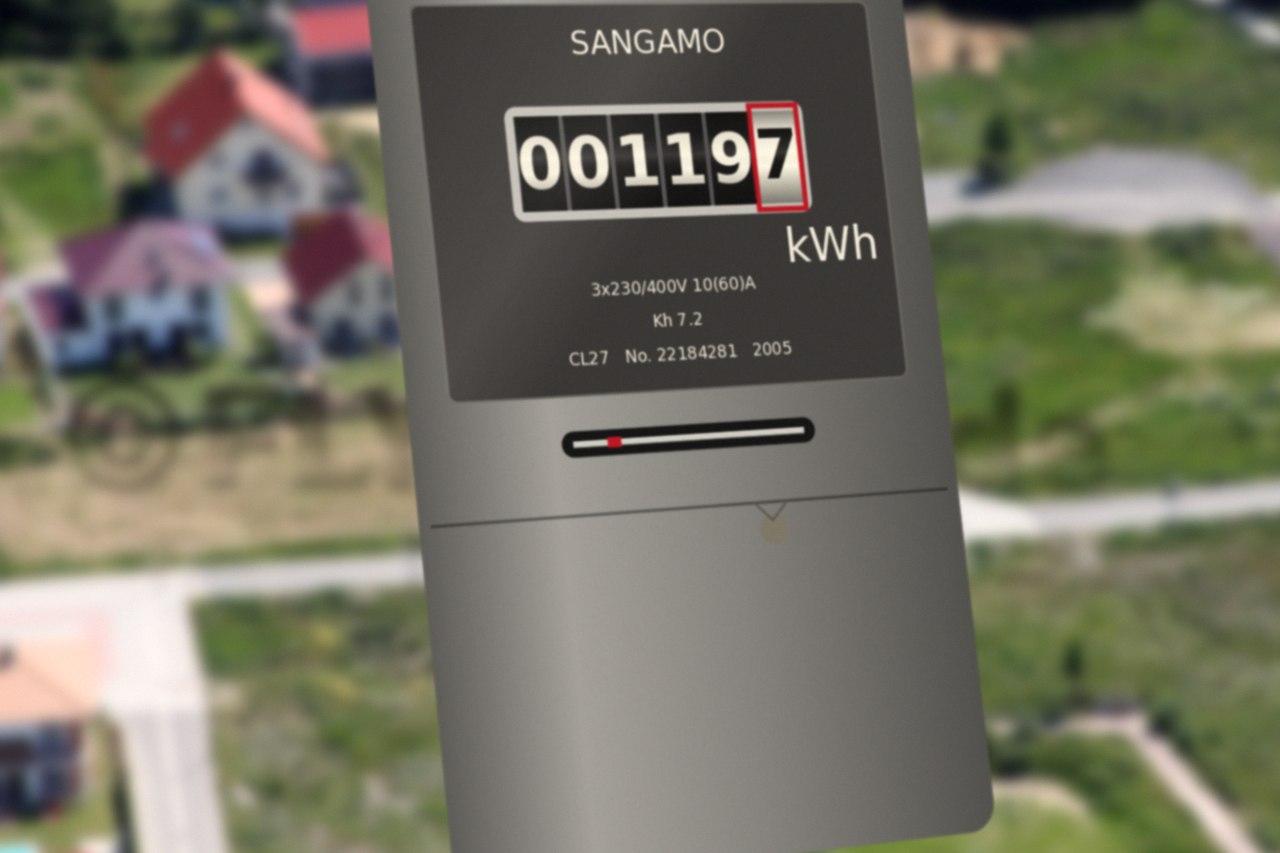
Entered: 119.7 kWh
